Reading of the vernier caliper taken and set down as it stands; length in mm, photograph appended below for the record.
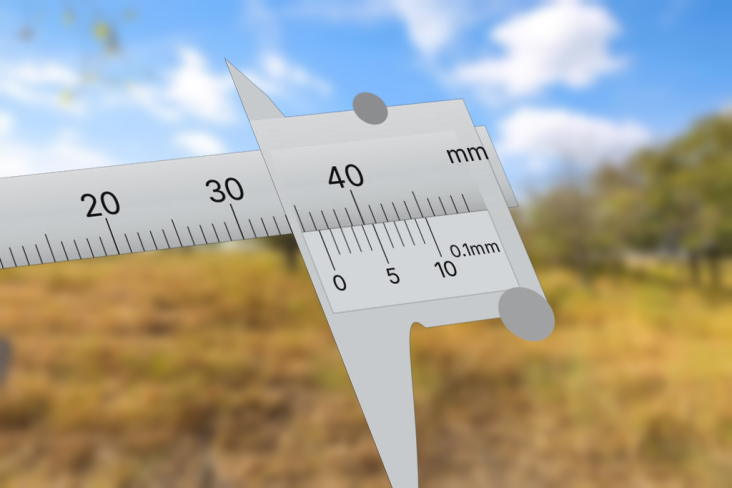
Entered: 36.2 mm
